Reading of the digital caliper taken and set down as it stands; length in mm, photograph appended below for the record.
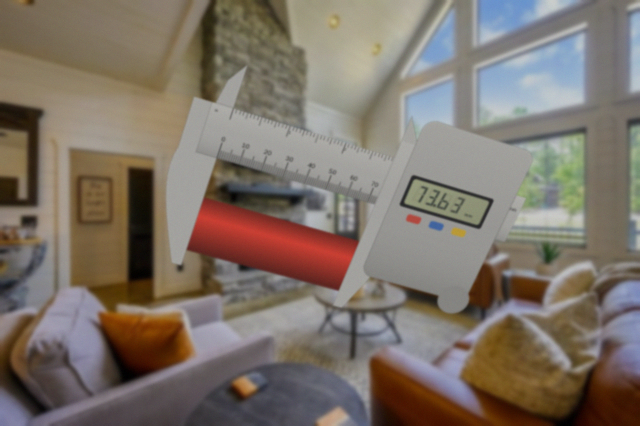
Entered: 73.63 mm
